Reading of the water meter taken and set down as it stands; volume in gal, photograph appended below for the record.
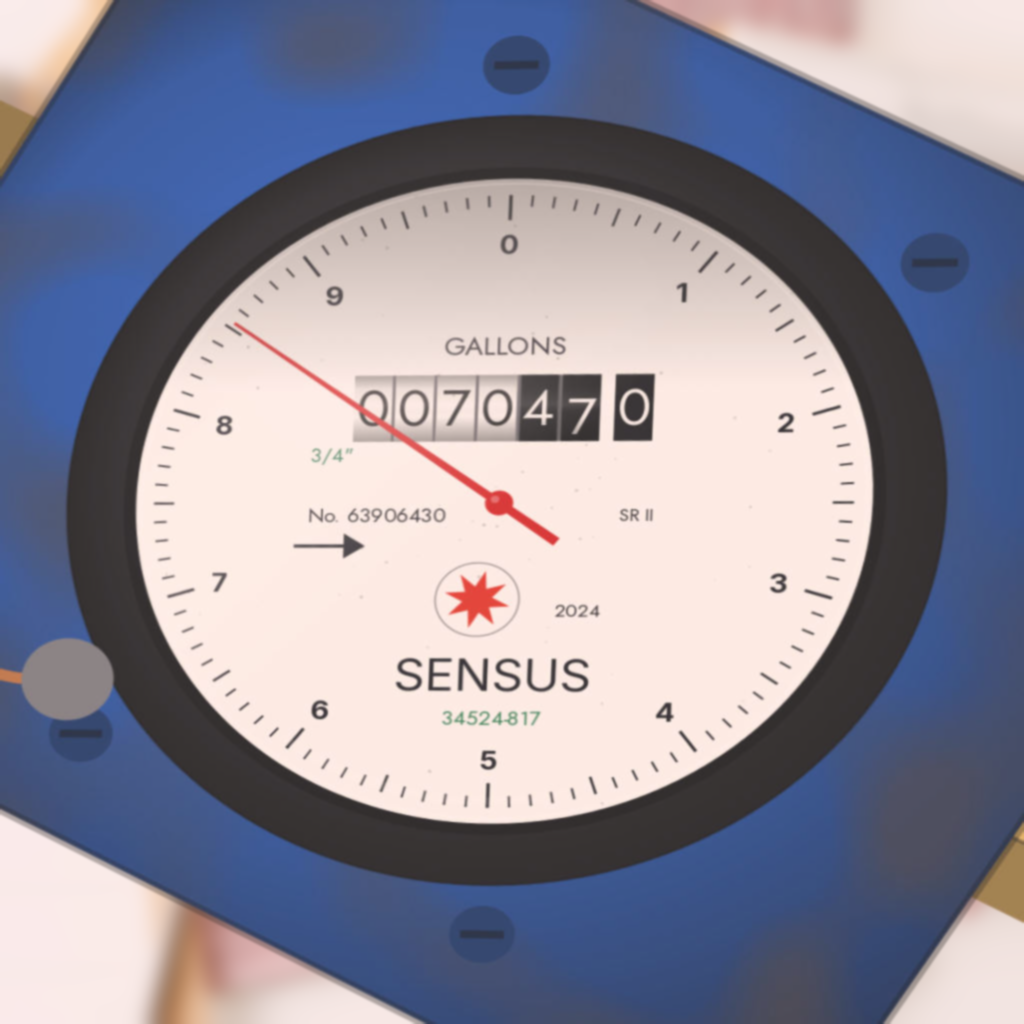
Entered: 70468.5 gal
